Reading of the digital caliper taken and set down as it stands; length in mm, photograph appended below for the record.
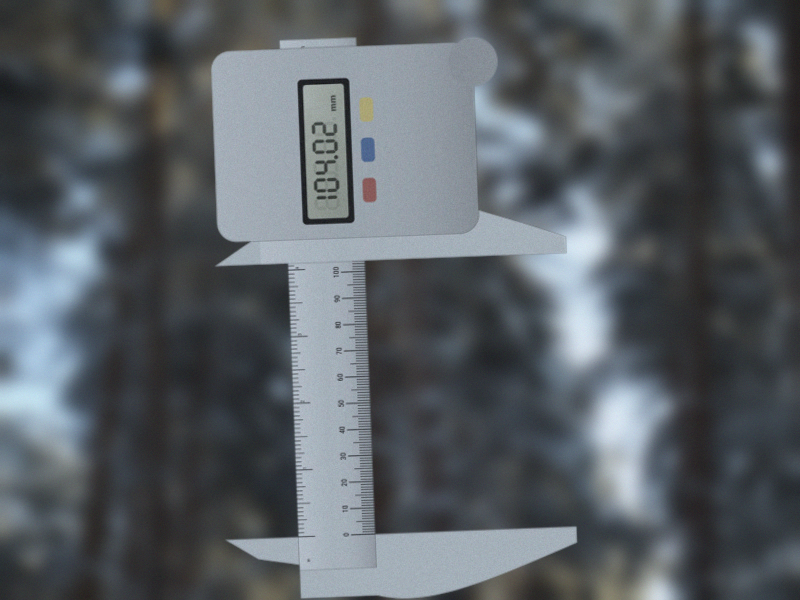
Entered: 104.02 mm
